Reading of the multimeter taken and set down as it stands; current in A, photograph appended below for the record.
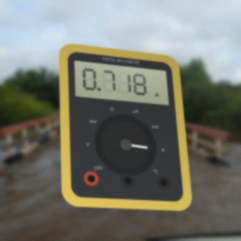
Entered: 0.718 A
